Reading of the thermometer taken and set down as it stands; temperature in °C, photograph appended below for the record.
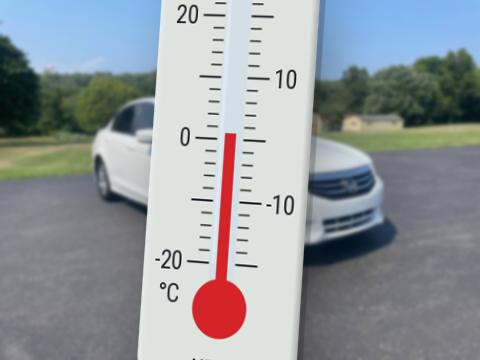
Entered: 1 °C
